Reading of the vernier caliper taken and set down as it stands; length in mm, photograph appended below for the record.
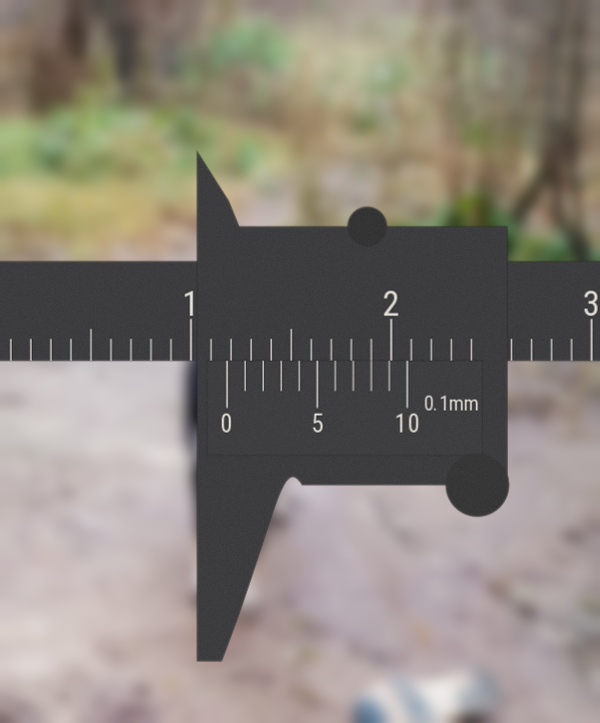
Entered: 11.8 mm
